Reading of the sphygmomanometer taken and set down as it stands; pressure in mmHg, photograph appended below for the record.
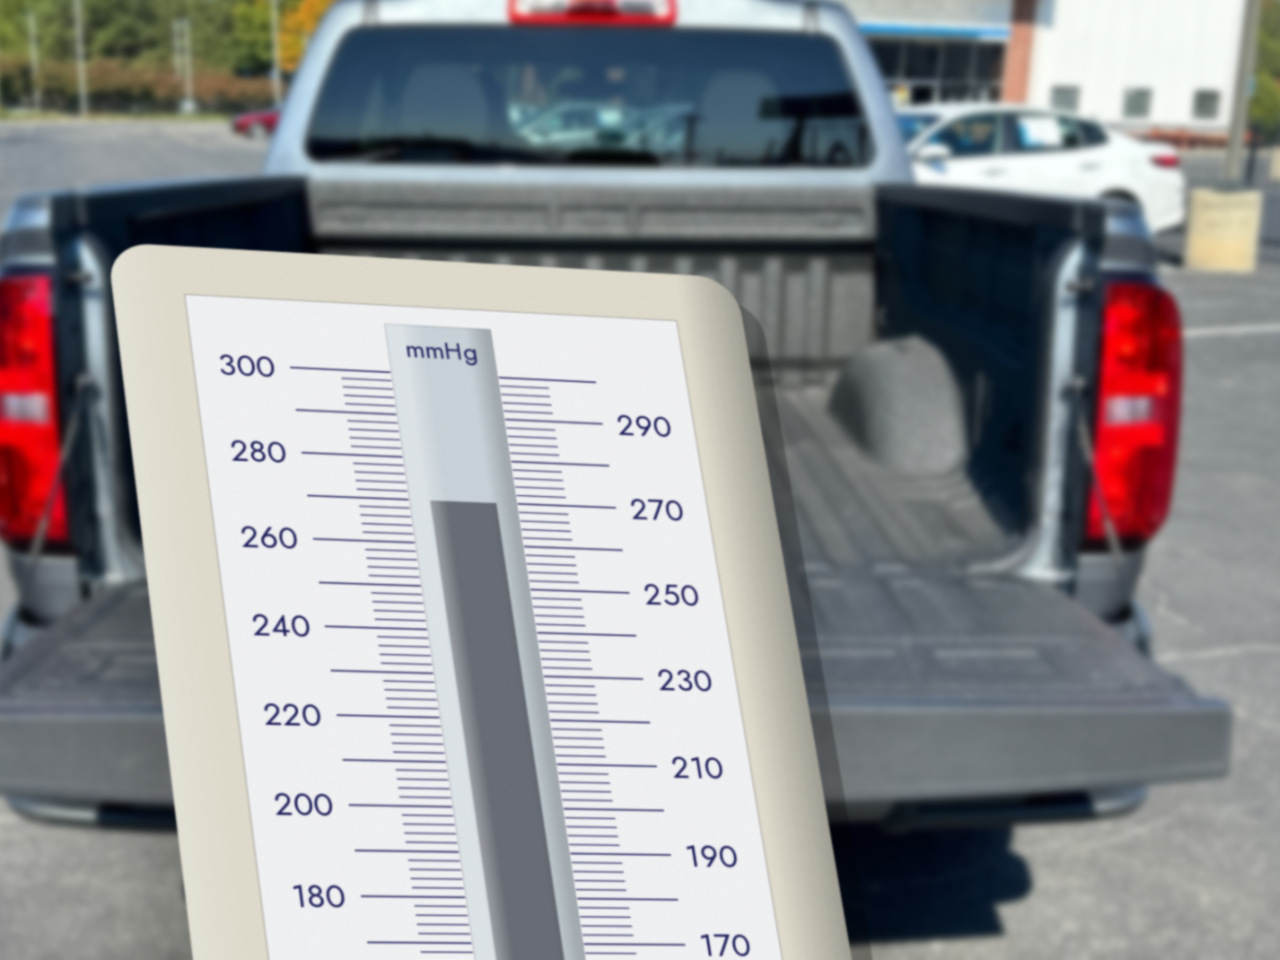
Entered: 270 mmHg
